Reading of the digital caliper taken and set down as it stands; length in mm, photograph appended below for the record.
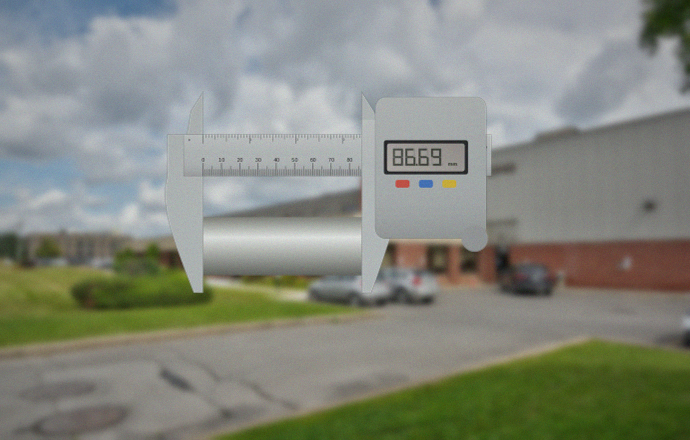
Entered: 86.69 mm
